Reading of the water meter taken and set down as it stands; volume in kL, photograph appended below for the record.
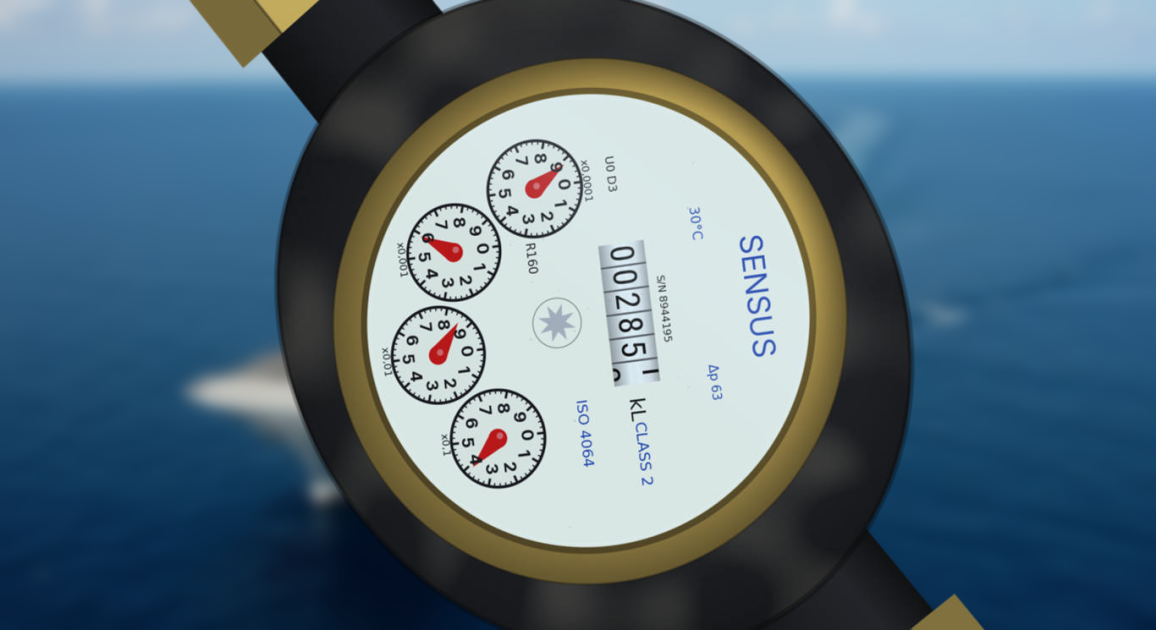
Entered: 2851.3859 kL
